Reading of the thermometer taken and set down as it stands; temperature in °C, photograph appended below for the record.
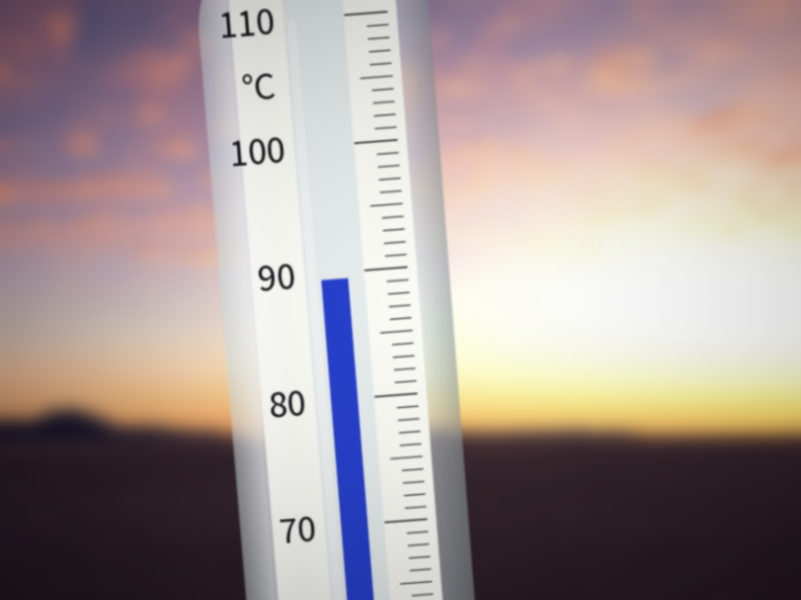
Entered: 89.5 °C
